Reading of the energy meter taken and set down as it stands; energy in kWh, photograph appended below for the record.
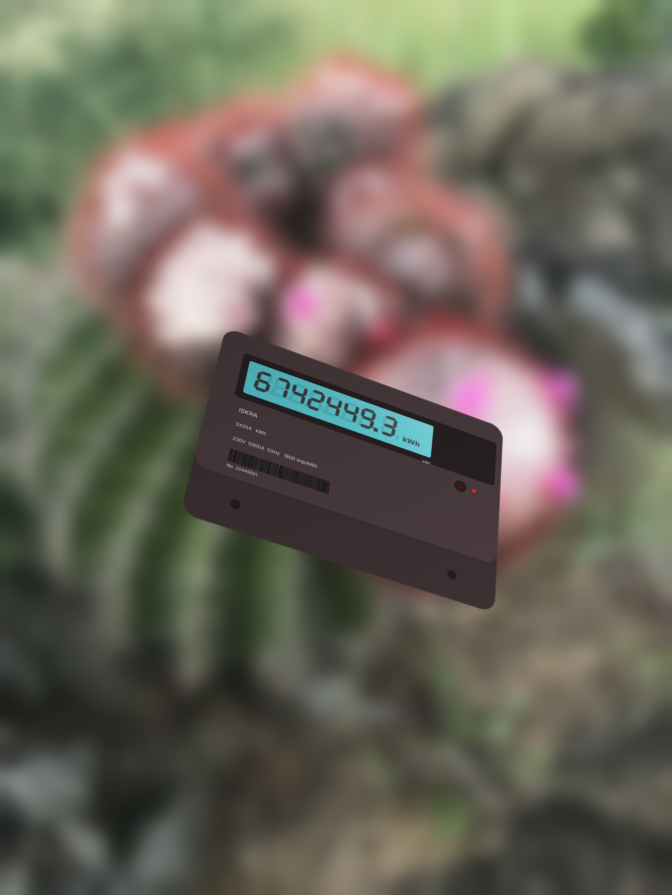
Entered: 6742449.3 kWh
